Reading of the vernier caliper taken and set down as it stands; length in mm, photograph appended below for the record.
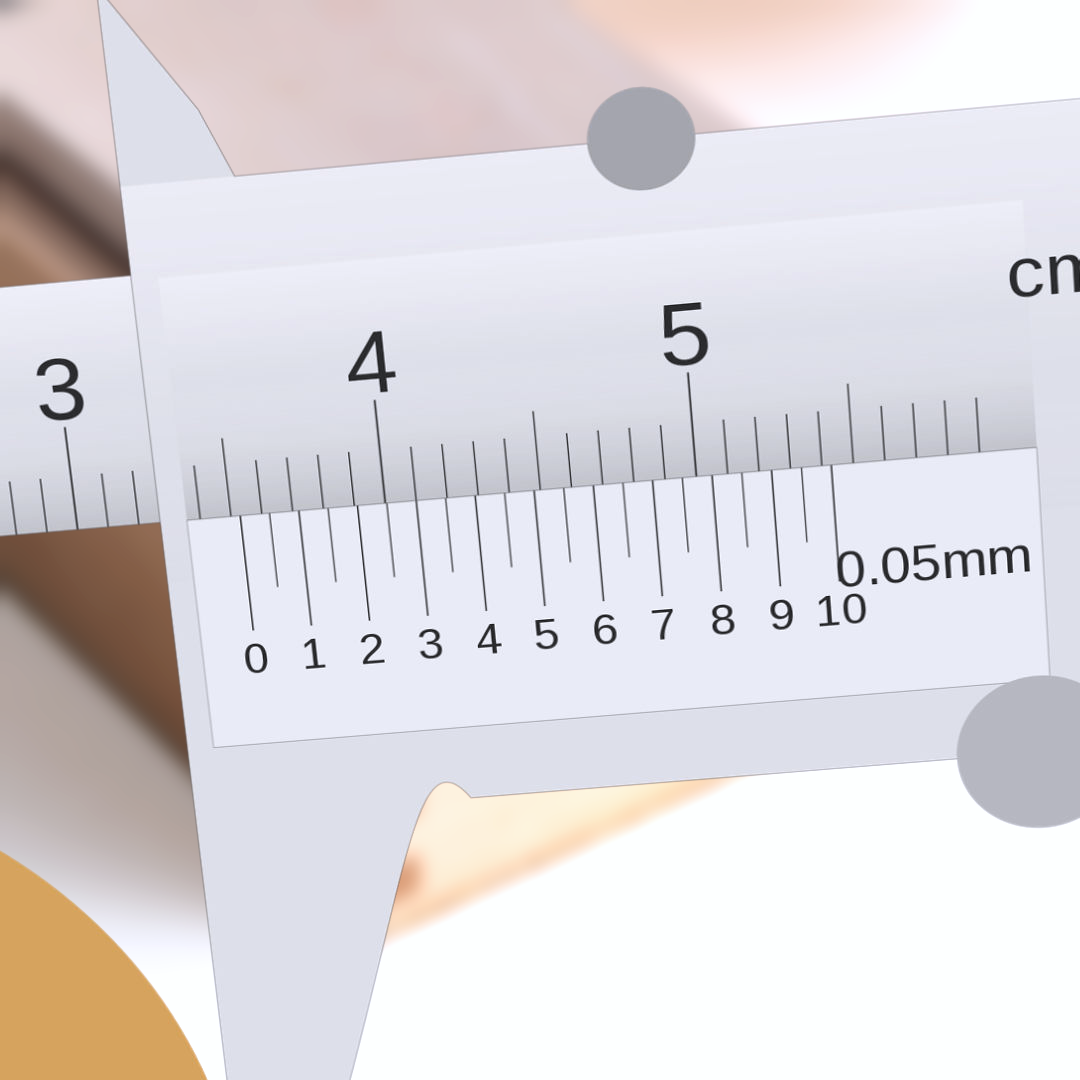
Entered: 35.30 mm
